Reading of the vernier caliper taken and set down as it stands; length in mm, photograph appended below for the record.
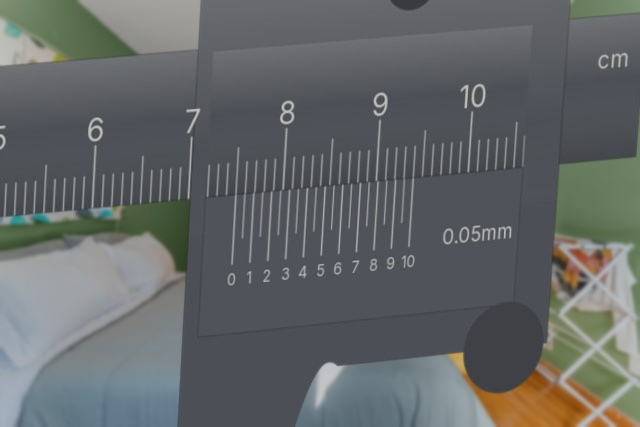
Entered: 75.0 mm
